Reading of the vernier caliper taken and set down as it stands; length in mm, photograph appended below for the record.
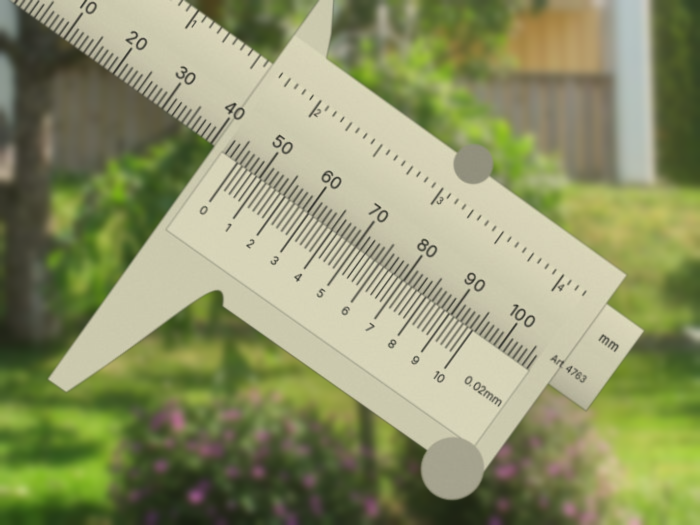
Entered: 45.5 mm
